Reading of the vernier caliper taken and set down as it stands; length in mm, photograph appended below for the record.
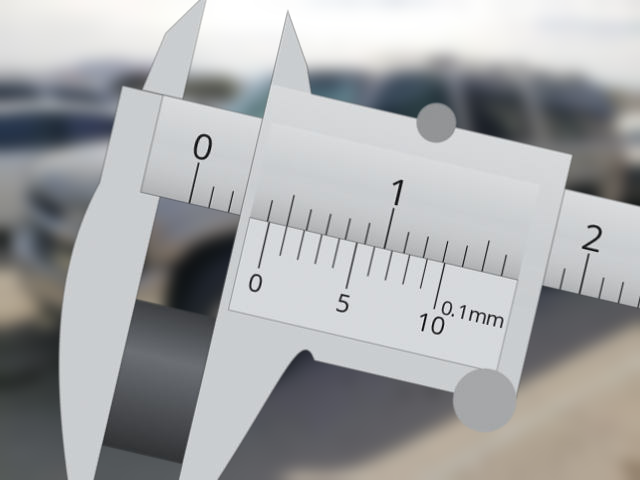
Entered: 4.1 mm
